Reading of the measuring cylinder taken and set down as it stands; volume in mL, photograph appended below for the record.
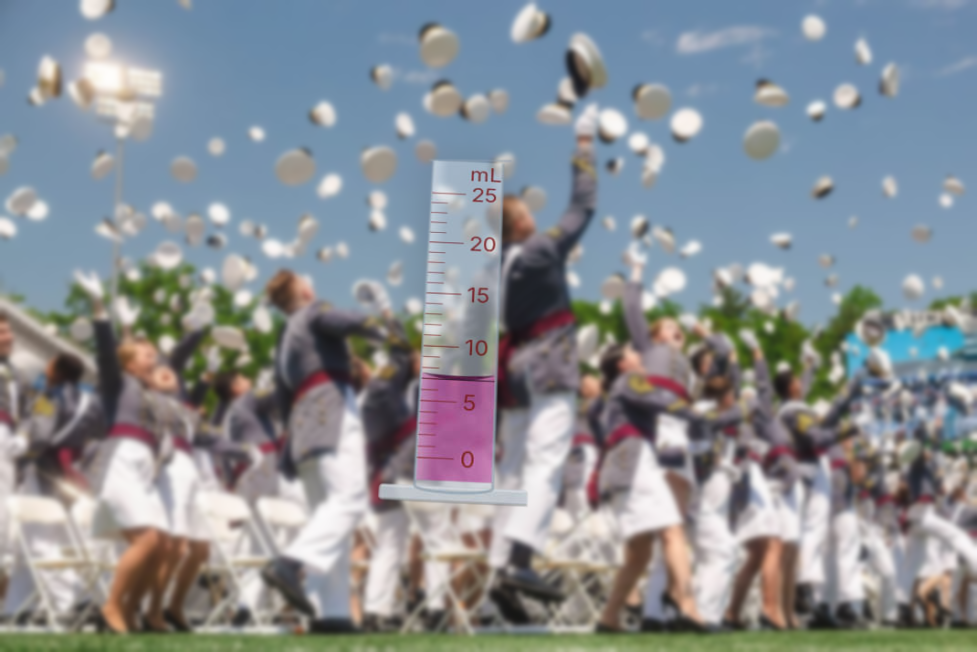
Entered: 7 mL
